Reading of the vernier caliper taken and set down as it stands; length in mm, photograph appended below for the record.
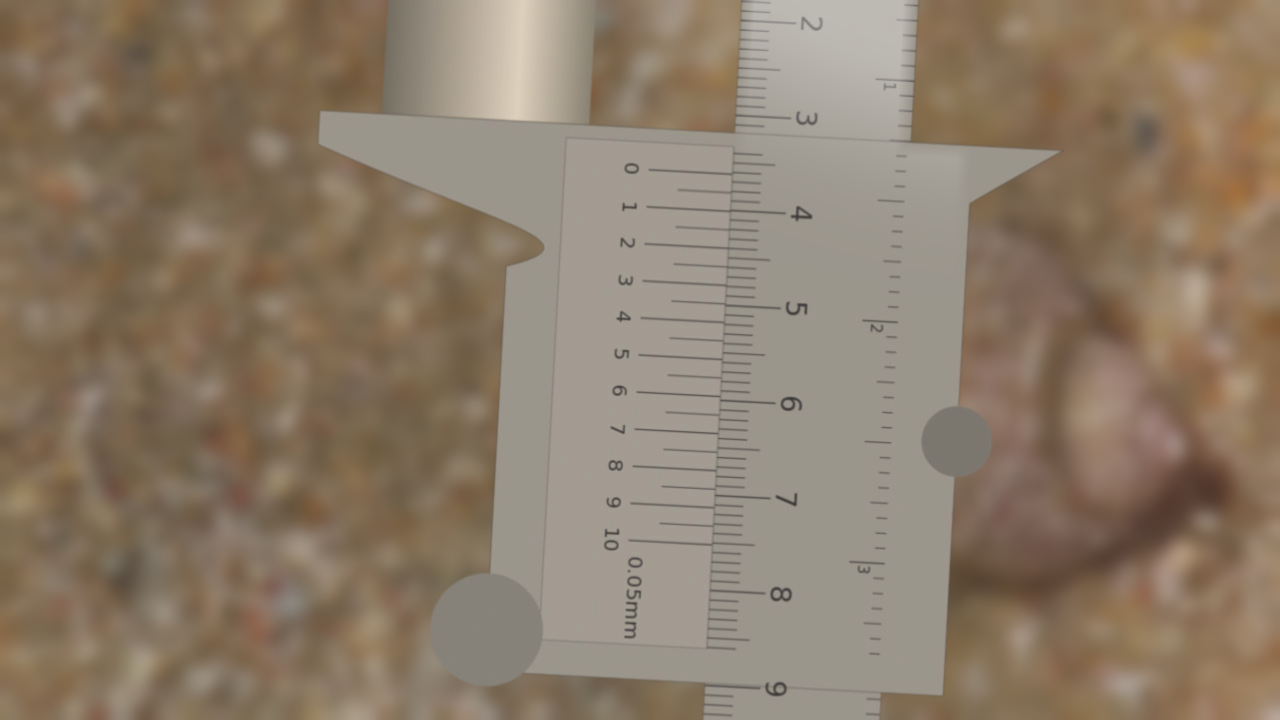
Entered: 36.2 mm
